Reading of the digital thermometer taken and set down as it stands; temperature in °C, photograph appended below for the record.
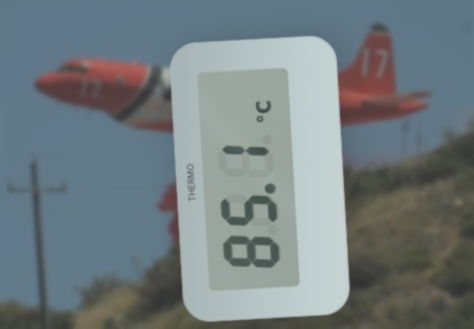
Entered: 85.1 °C
